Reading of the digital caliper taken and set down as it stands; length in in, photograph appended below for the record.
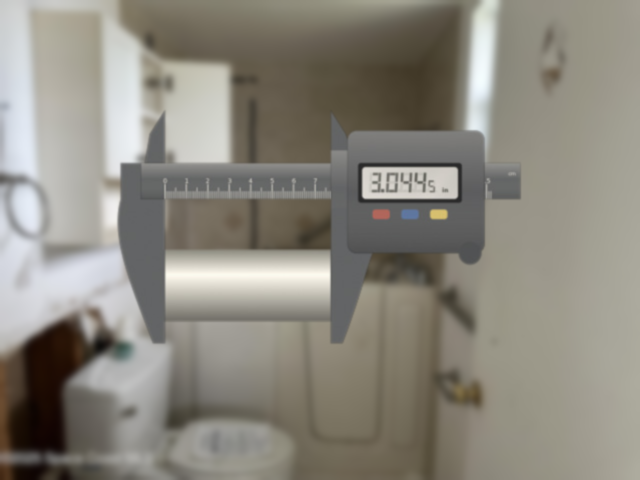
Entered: 3.0445 in
